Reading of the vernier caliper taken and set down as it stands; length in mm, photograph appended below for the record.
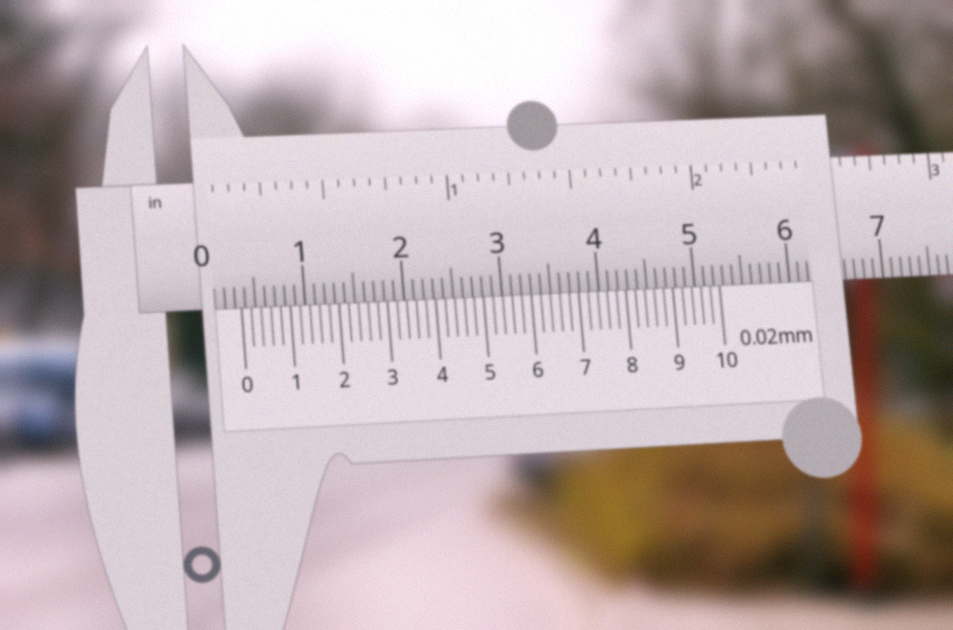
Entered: 3.6 mm
